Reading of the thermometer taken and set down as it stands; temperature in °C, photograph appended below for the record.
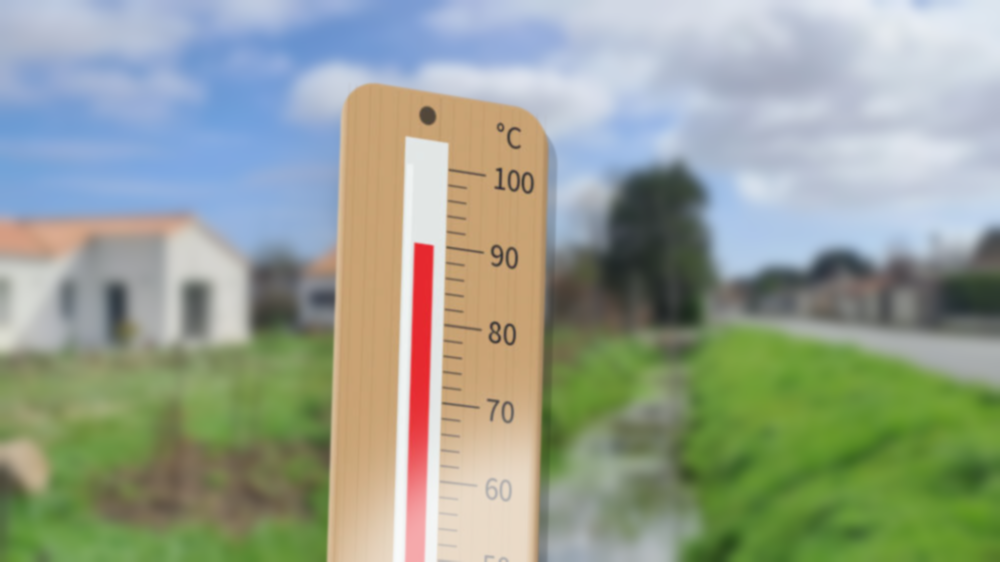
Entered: 90 °C
